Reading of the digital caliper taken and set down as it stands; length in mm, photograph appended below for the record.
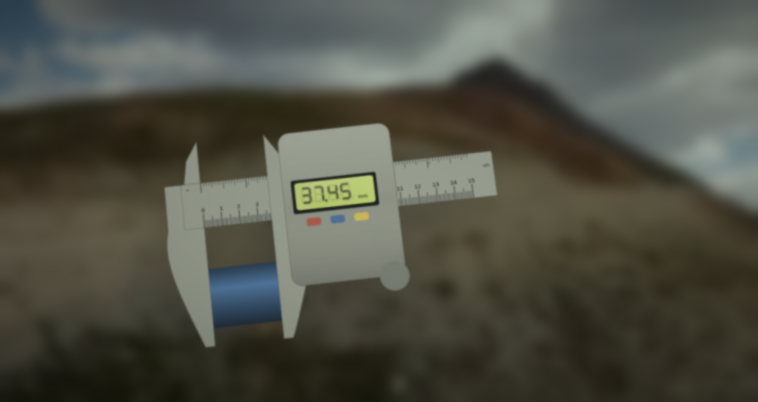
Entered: 37.45 mm
